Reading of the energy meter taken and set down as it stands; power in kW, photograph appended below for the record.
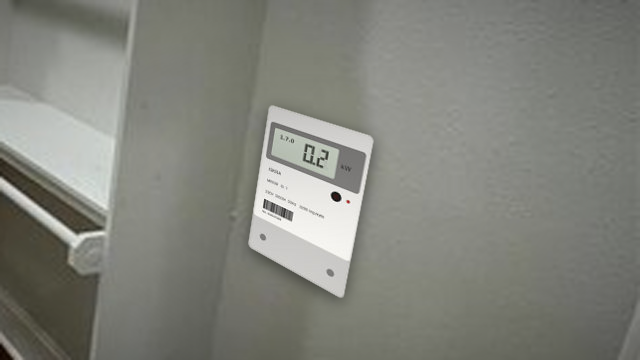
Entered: 0.2 kW
